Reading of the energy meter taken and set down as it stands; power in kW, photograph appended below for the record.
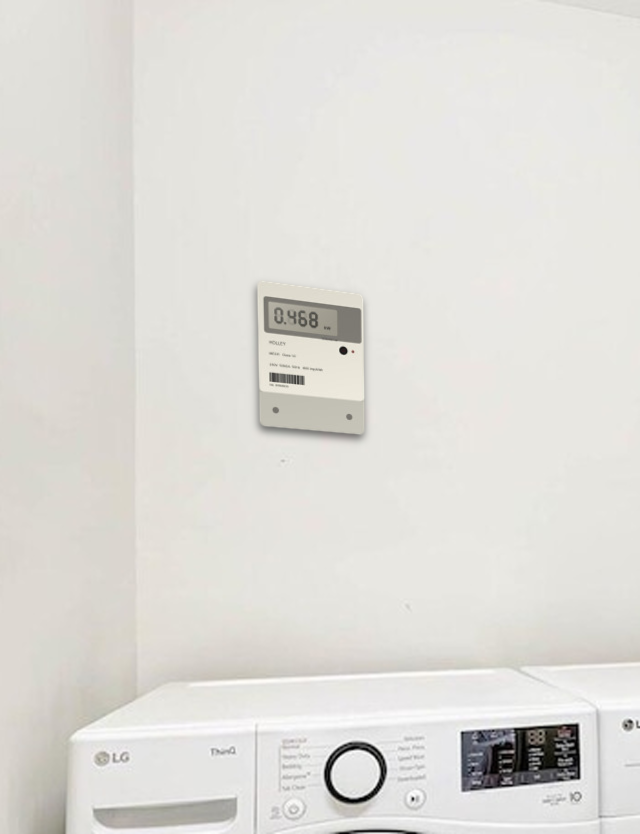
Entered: 0.468 kW
